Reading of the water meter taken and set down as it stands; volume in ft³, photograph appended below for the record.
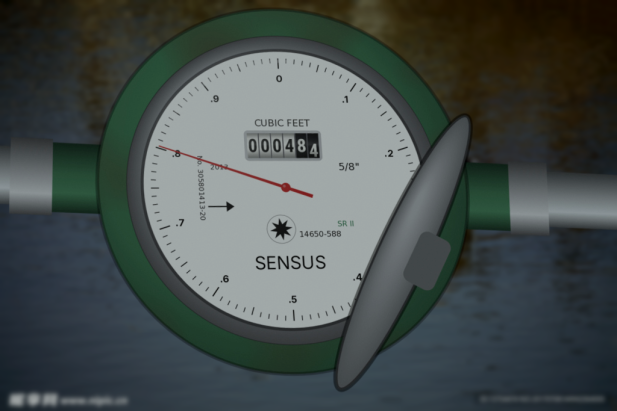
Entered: 483.80 ft³
